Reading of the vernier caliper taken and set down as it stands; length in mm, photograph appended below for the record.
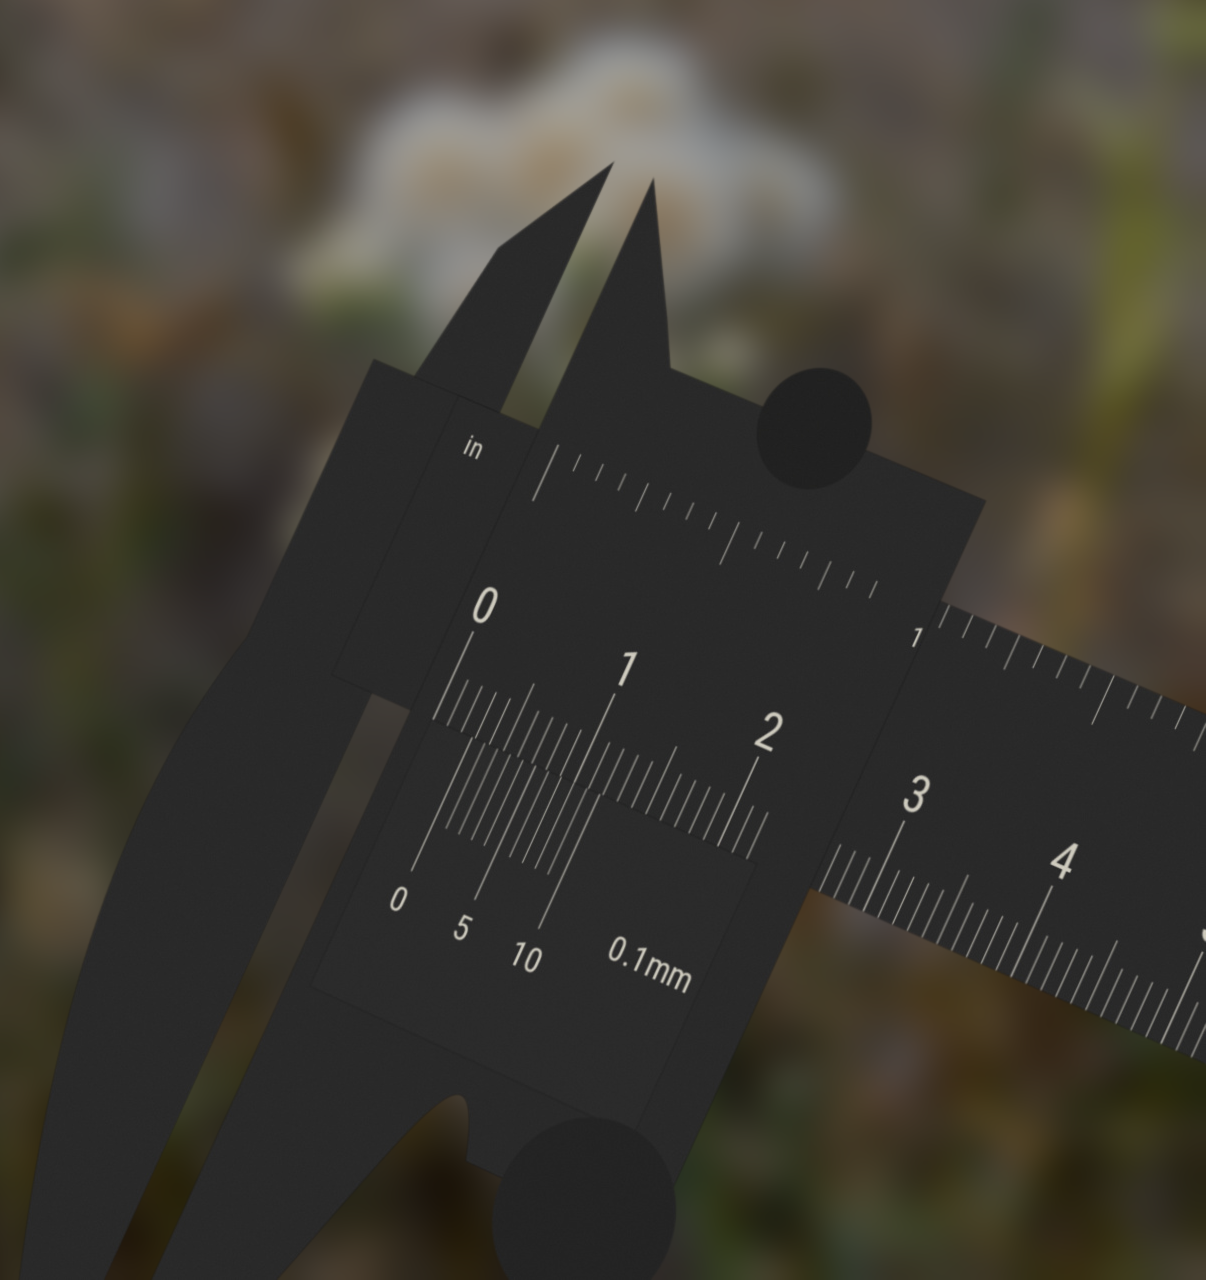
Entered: 2.8 mm
